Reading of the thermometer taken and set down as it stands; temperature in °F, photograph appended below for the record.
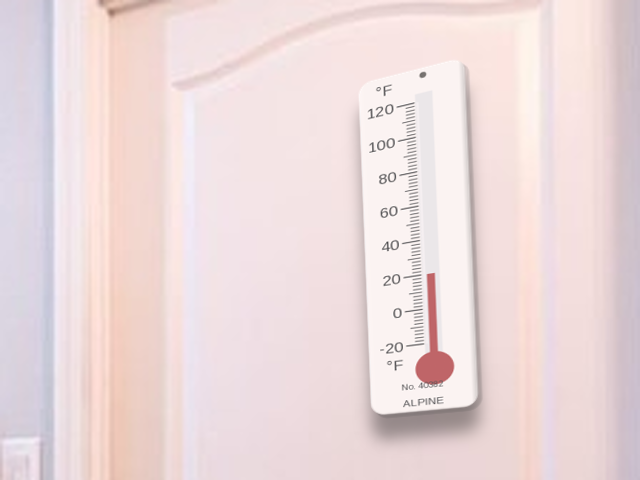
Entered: 20 °F
